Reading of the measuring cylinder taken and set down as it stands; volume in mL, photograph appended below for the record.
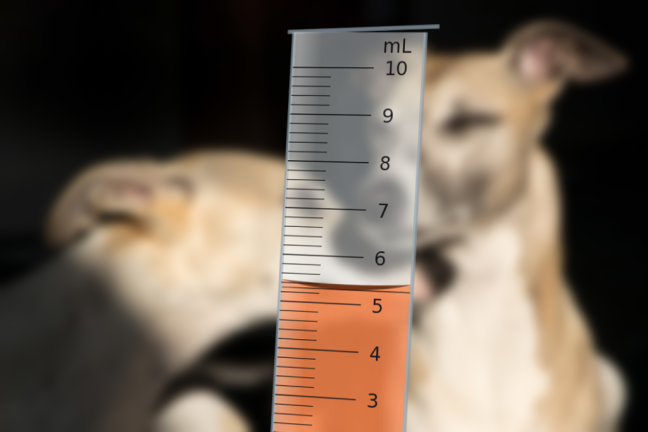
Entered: 5.3 mL
